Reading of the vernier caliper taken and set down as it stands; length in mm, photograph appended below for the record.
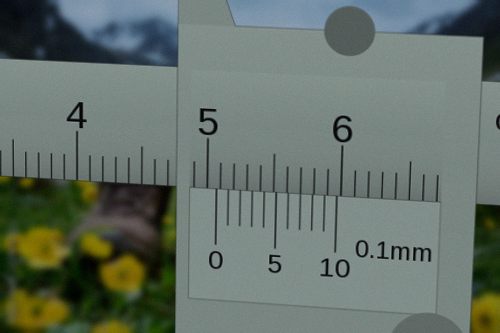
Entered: 50.7 mm
